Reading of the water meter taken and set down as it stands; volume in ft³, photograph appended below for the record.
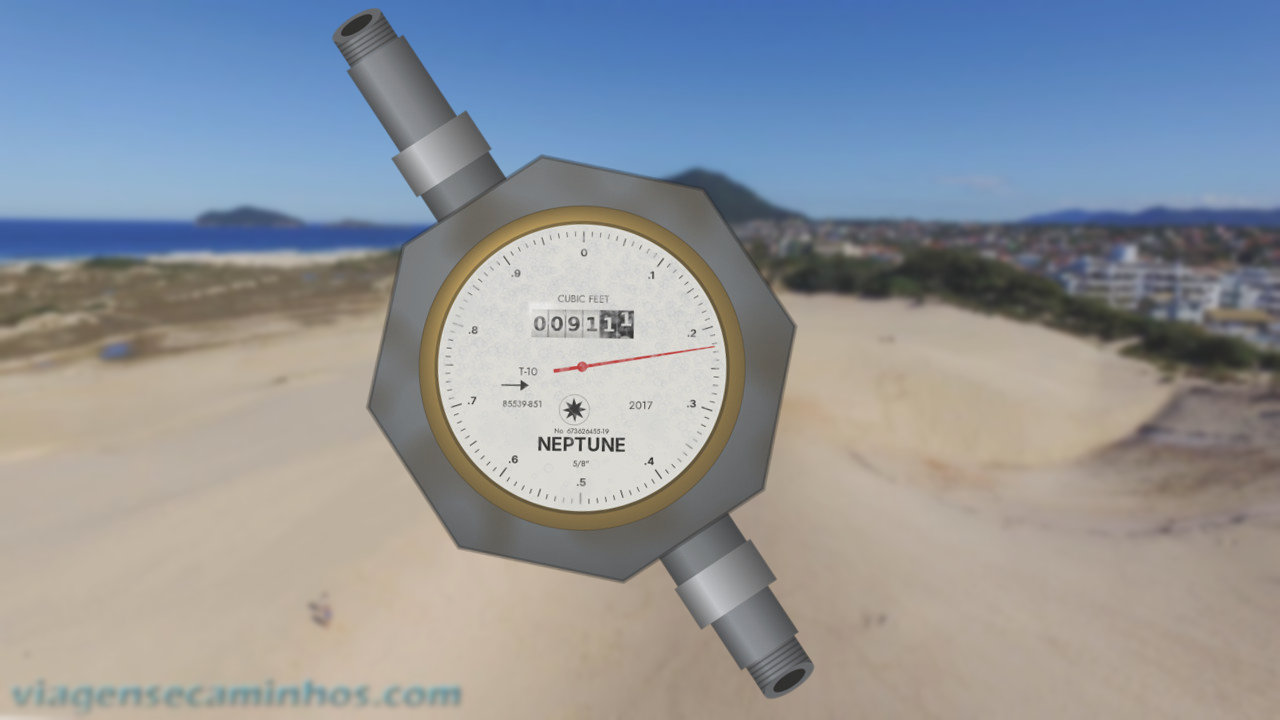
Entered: 9111.22 ft³
